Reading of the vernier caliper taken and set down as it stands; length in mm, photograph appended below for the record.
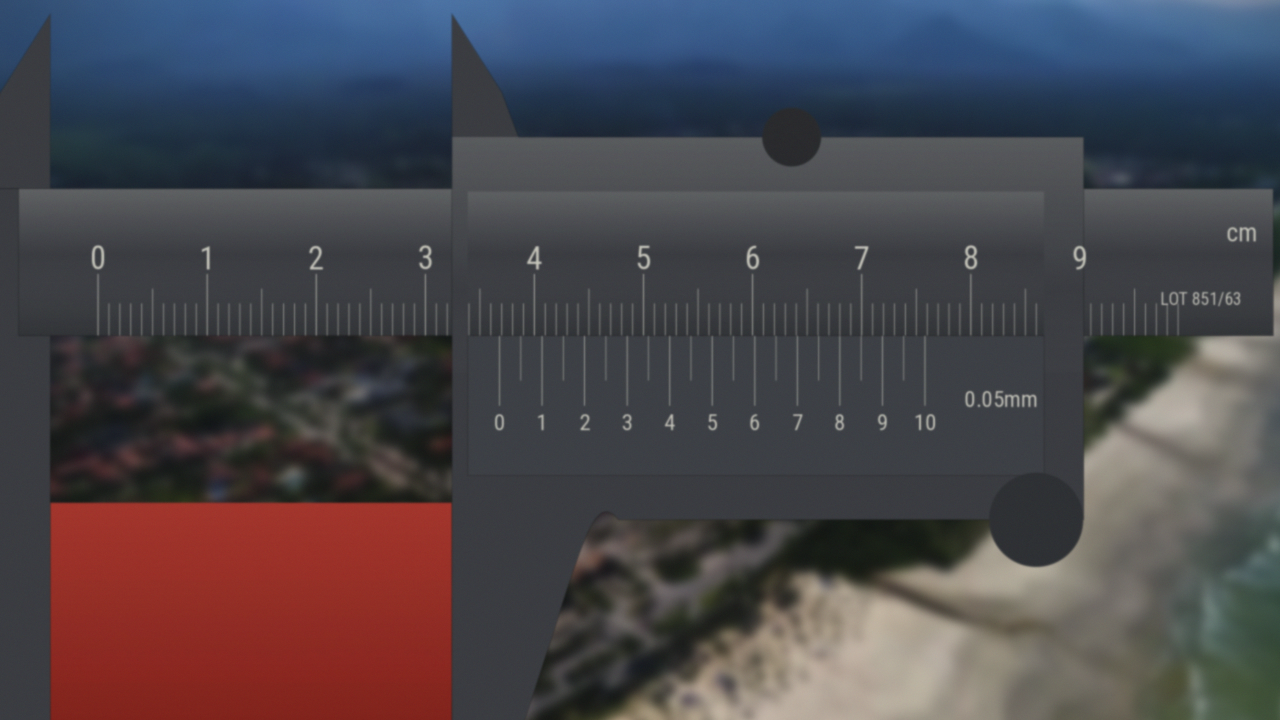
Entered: 36.8 mm
